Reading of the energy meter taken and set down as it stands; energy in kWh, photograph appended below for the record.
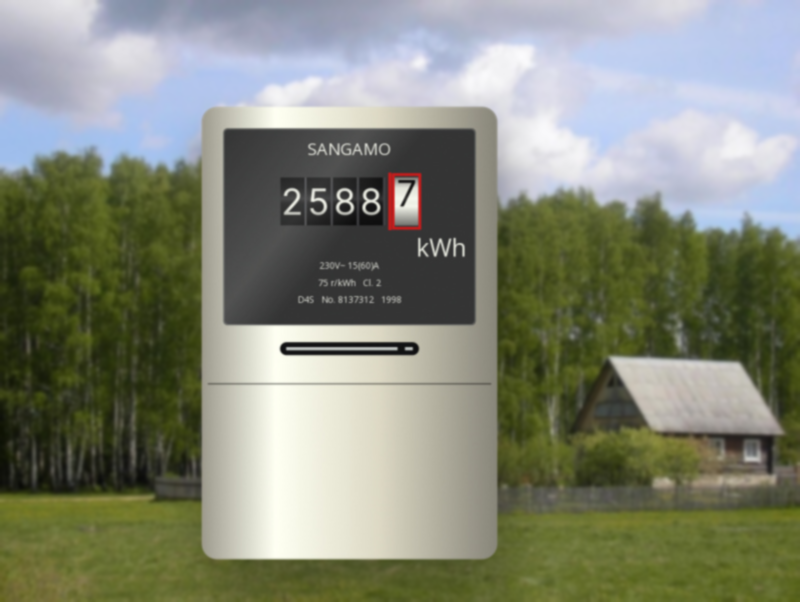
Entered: 2588.7 kWh
